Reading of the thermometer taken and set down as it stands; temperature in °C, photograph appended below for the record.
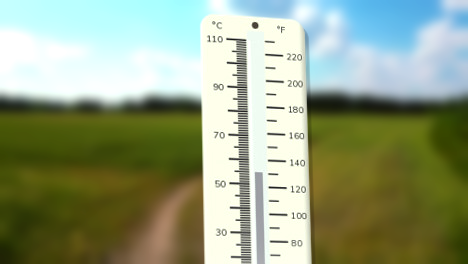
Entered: 55 °C
